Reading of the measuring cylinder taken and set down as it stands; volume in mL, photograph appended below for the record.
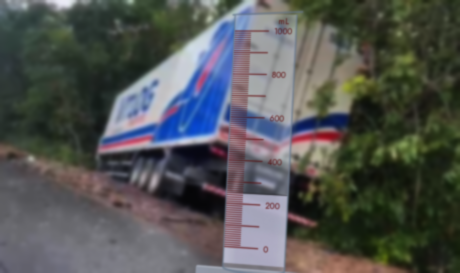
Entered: 250 mL
